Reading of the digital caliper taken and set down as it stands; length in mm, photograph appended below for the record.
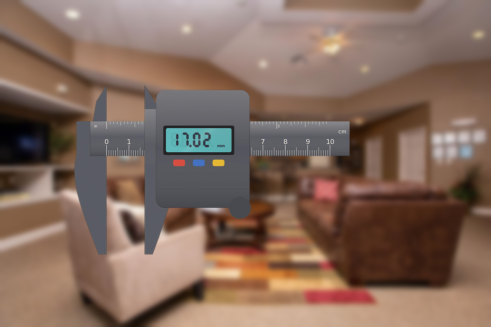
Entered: 17.02 mm
